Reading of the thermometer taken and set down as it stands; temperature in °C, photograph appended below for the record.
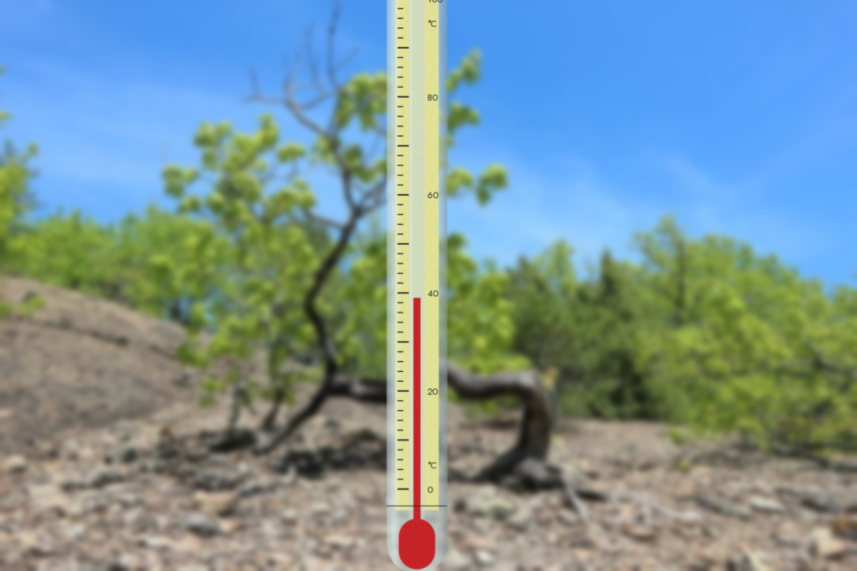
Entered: 39 °C
